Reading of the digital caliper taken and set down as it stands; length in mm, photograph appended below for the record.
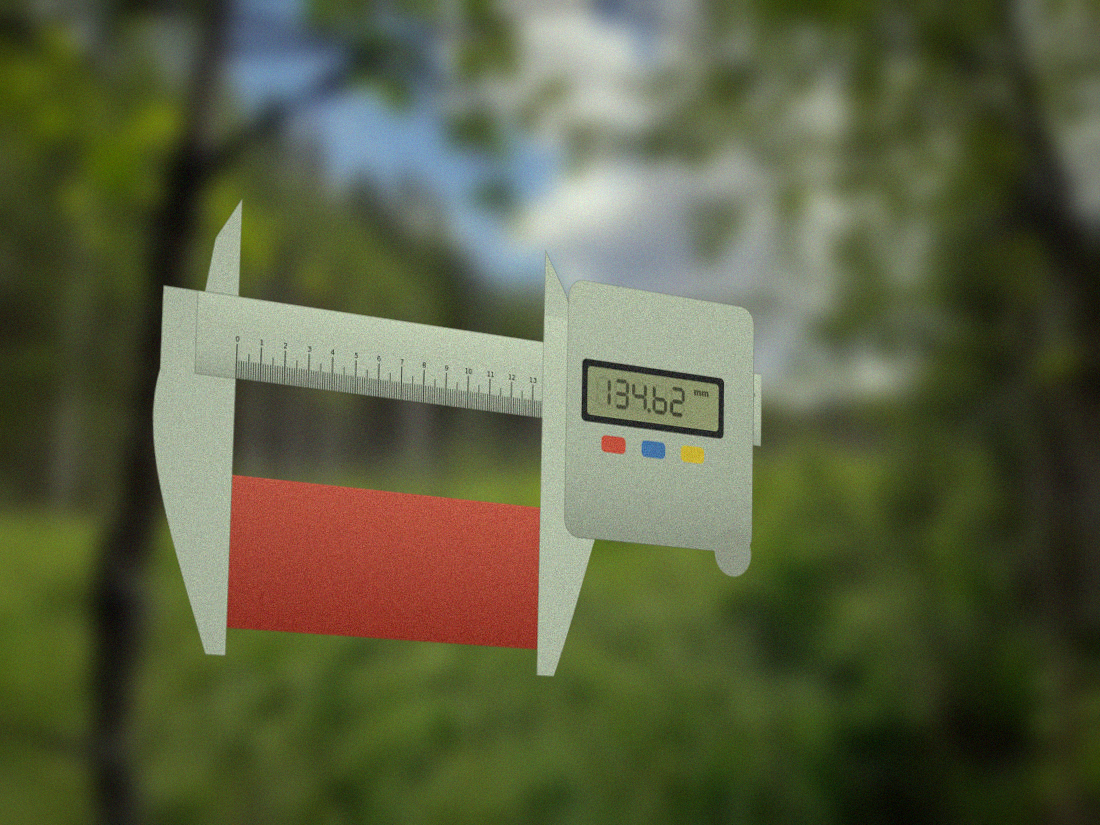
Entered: 134.62 mm
